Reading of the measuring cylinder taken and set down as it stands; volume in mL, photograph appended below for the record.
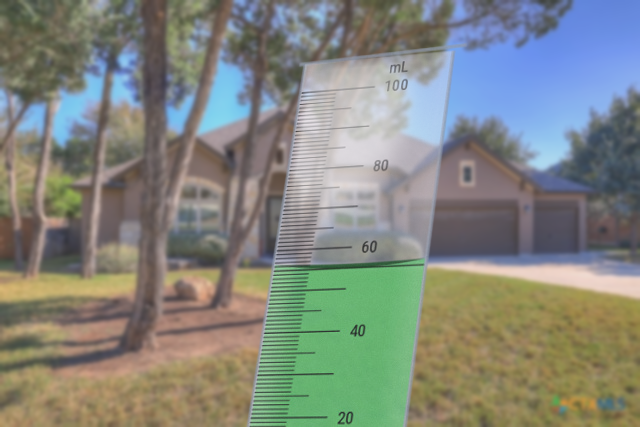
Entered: 55 mL
